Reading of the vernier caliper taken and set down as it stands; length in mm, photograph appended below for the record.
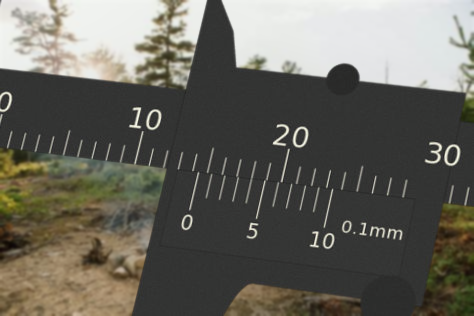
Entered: 14.4 mm
